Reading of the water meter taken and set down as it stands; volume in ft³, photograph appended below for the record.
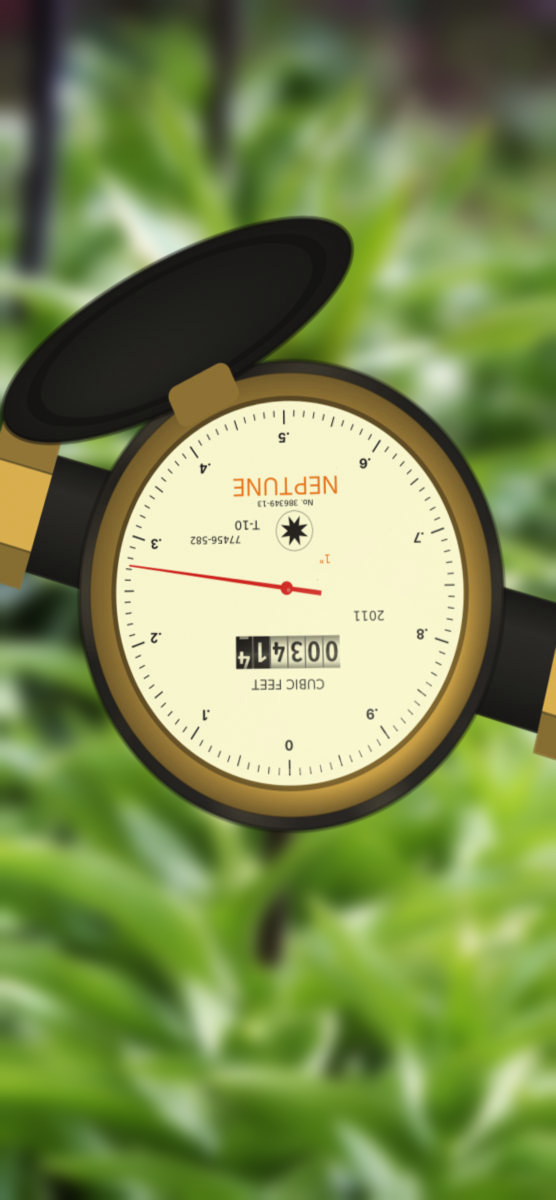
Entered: 3414.27 ft³
